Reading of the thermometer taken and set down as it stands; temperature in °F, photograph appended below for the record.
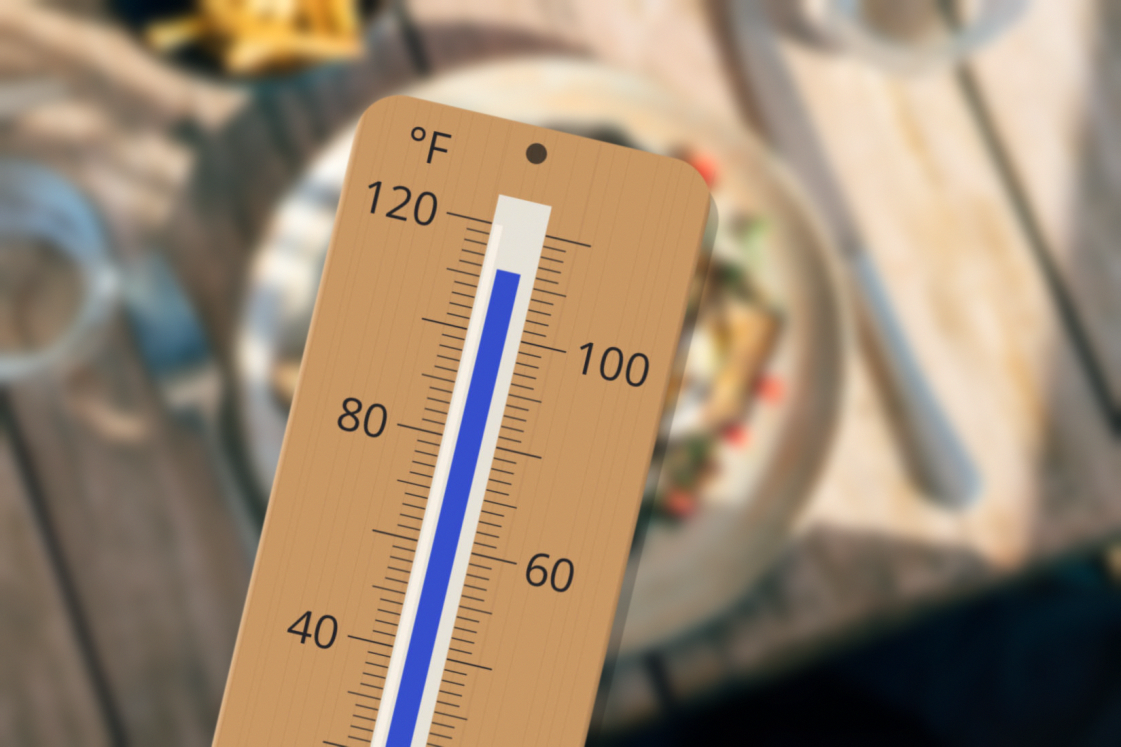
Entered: 112 °F
